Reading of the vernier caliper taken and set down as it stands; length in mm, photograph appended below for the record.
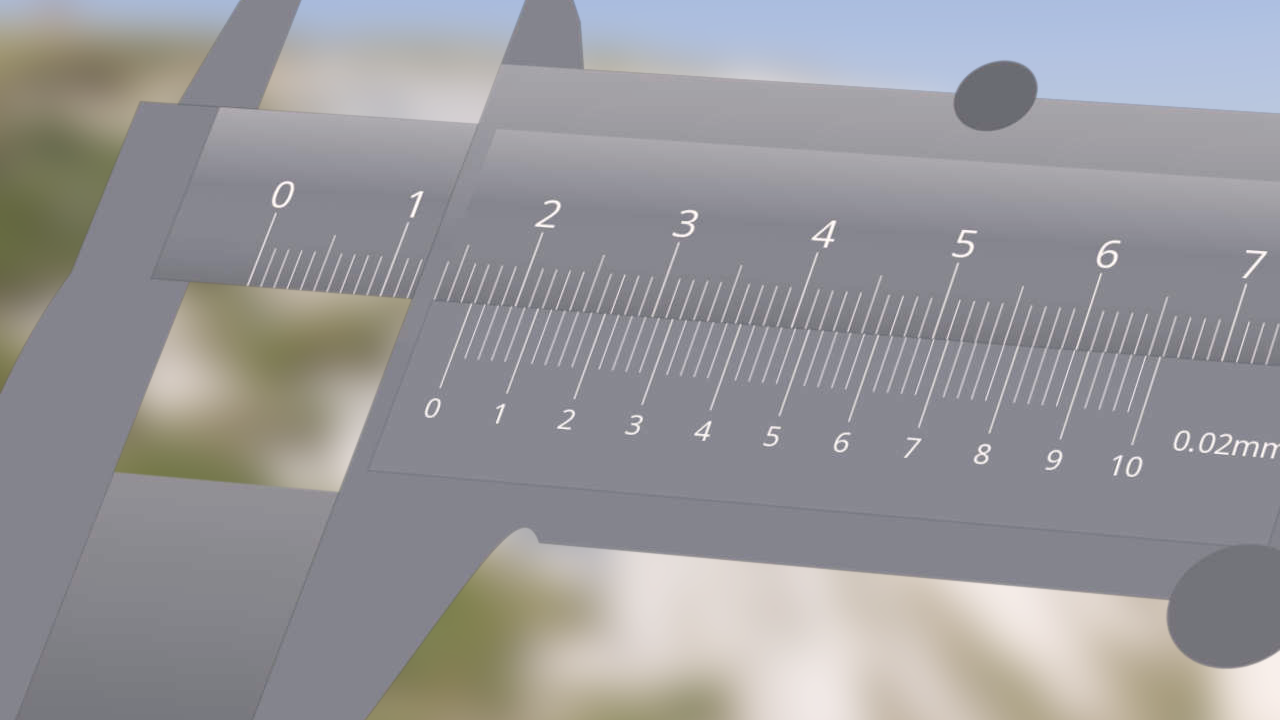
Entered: 16.8 mm
